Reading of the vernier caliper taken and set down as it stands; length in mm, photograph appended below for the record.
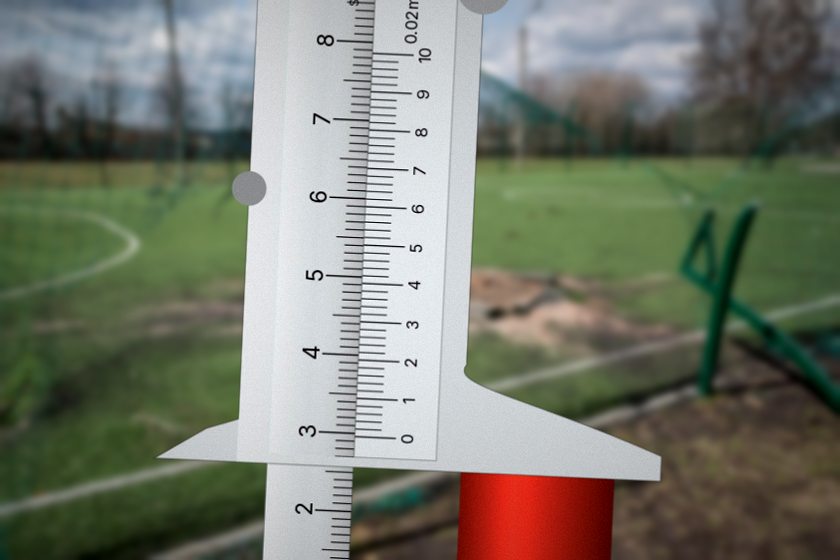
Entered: 29.6 mm
